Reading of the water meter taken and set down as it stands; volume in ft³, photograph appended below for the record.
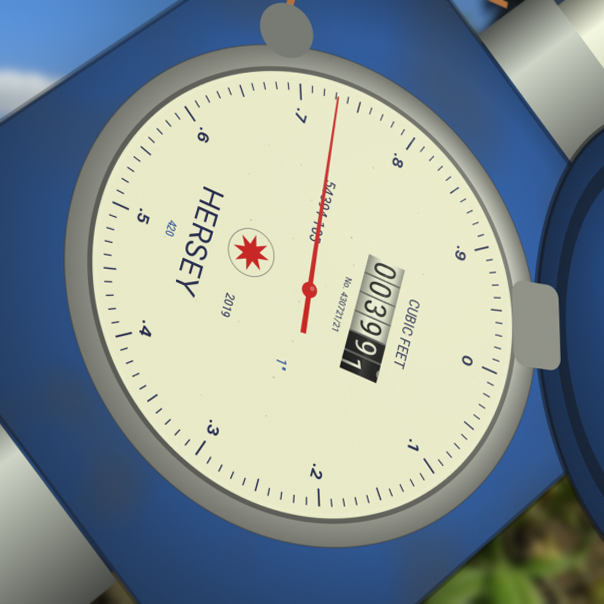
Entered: 3990.73 ft³
